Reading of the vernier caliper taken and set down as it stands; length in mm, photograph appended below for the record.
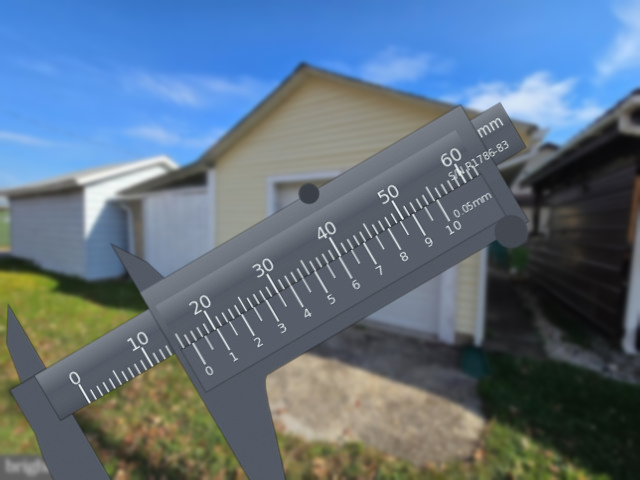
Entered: 16.4 mm
